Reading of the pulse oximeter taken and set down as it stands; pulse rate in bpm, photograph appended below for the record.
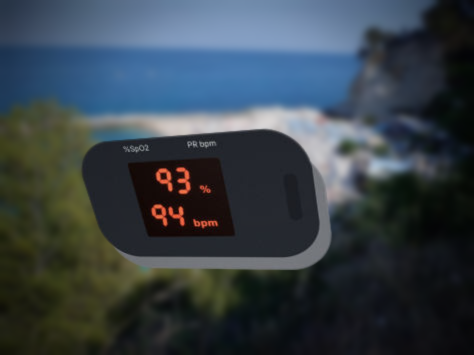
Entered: 94 bpm
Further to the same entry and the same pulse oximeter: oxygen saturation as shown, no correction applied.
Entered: 93 %
